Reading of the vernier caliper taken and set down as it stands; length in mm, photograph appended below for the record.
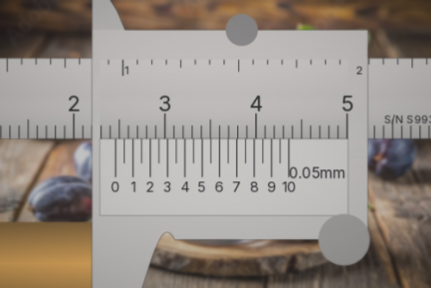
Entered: 24.6 mm
